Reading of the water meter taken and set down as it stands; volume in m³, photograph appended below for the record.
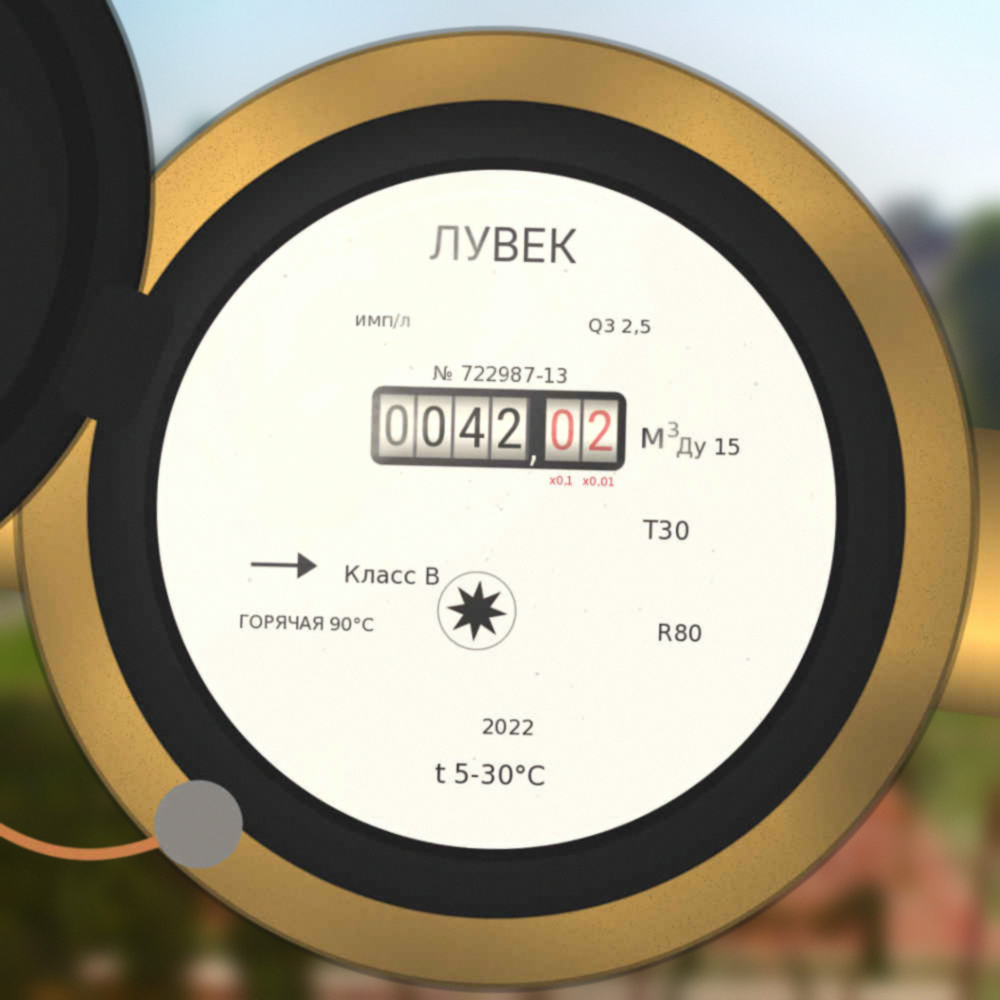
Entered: 42.02 m³
